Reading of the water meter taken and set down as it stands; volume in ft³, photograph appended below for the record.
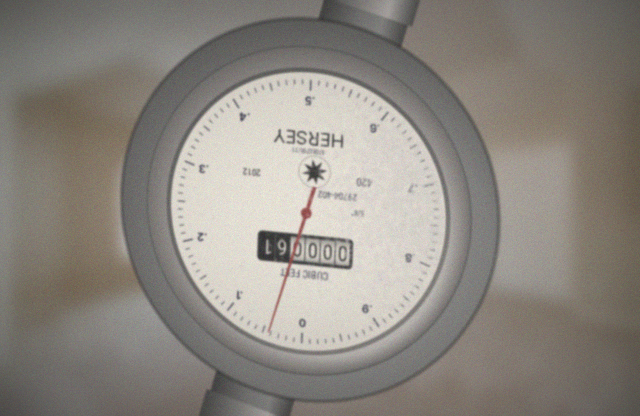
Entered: 61.04 ft³
